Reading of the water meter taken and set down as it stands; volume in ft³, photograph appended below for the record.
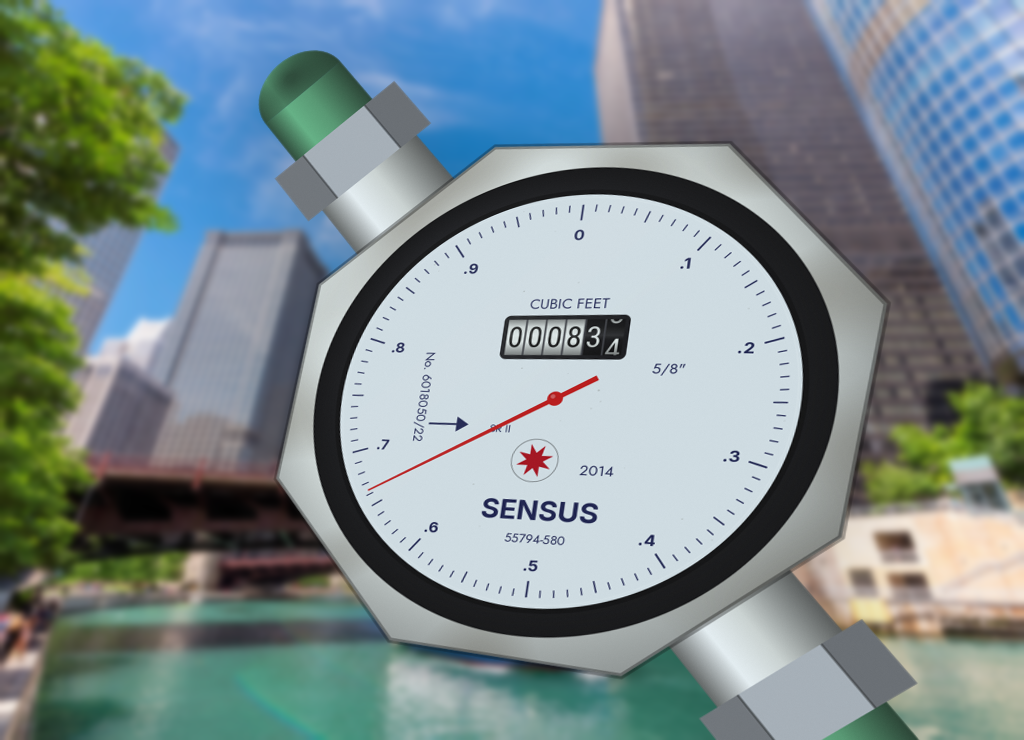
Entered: 833.66 ft³
